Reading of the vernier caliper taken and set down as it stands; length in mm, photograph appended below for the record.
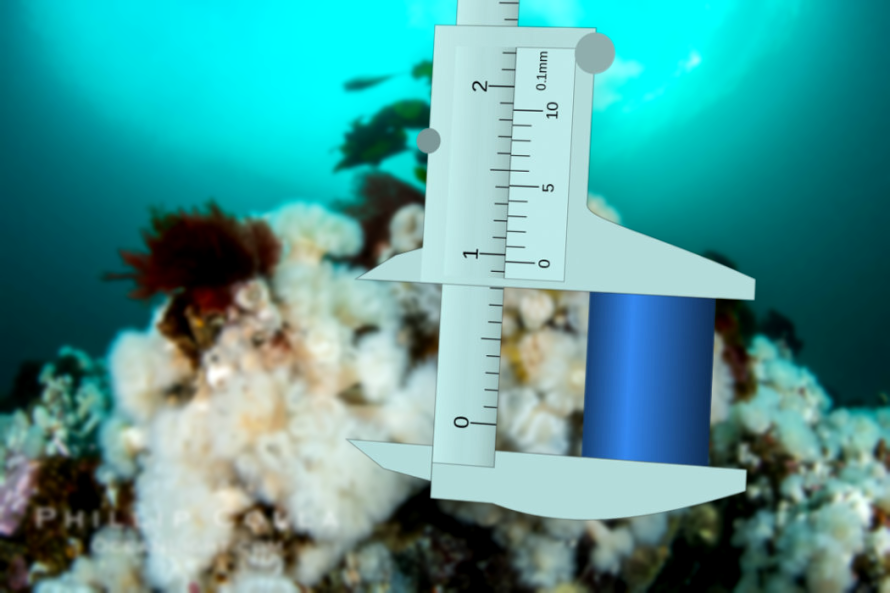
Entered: 9.6 mm
